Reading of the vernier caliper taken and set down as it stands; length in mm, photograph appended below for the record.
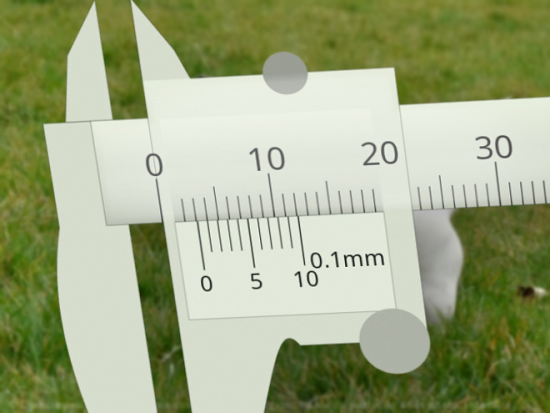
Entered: 3.1 mm
